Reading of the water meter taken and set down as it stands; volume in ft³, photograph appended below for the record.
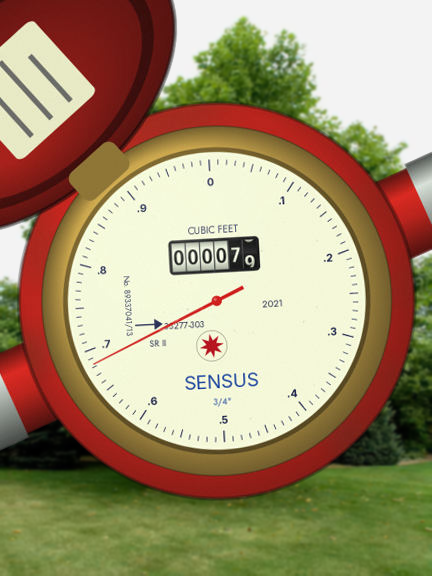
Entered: 78.68 ft³
